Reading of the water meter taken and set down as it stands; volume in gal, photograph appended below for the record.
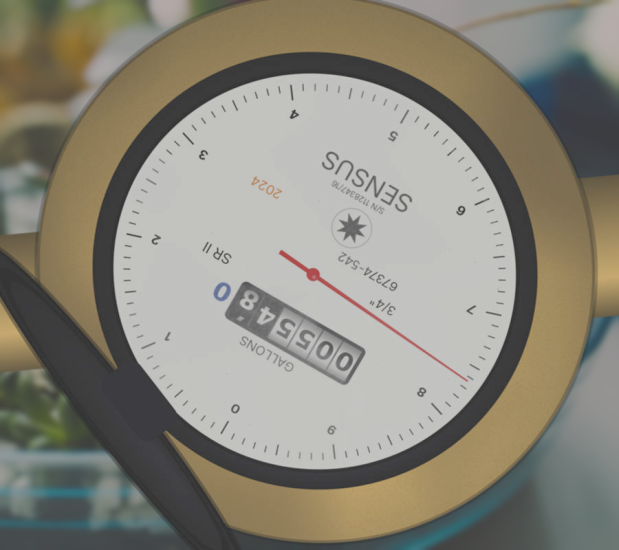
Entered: 55477.6 gal
